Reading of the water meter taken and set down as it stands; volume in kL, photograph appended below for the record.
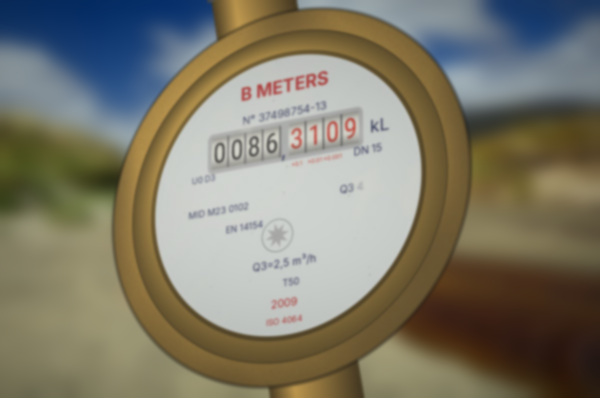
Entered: 86.3109 kL
